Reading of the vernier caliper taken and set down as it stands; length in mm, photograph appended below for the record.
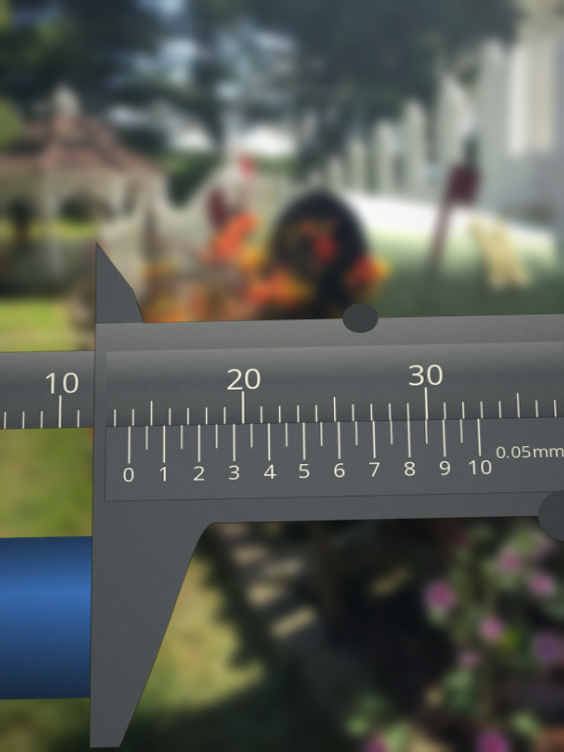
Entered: 13.8 mm
